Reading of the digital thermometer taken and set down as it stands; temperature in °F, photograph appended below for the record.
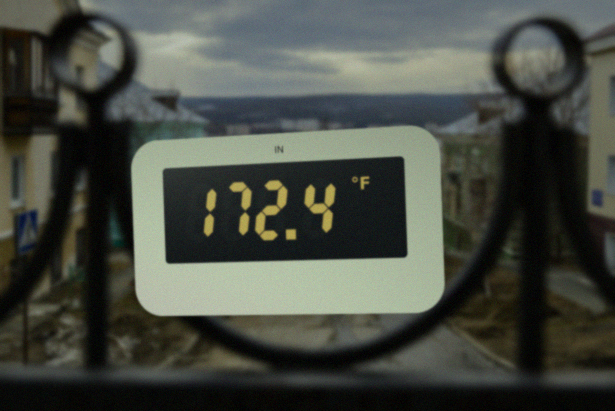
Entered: 172.4 °F
